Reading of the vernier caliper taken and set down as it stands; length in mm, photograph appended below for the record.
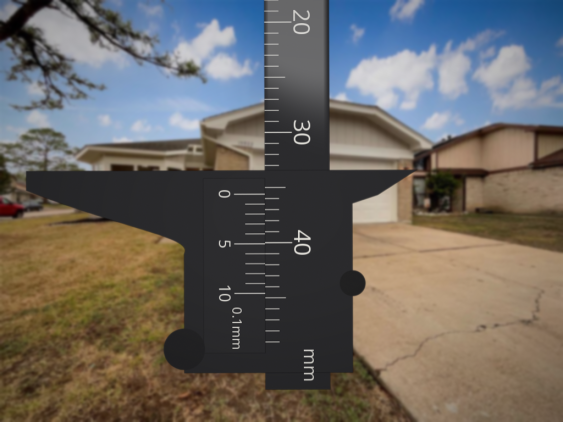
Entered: 35.6 mm
